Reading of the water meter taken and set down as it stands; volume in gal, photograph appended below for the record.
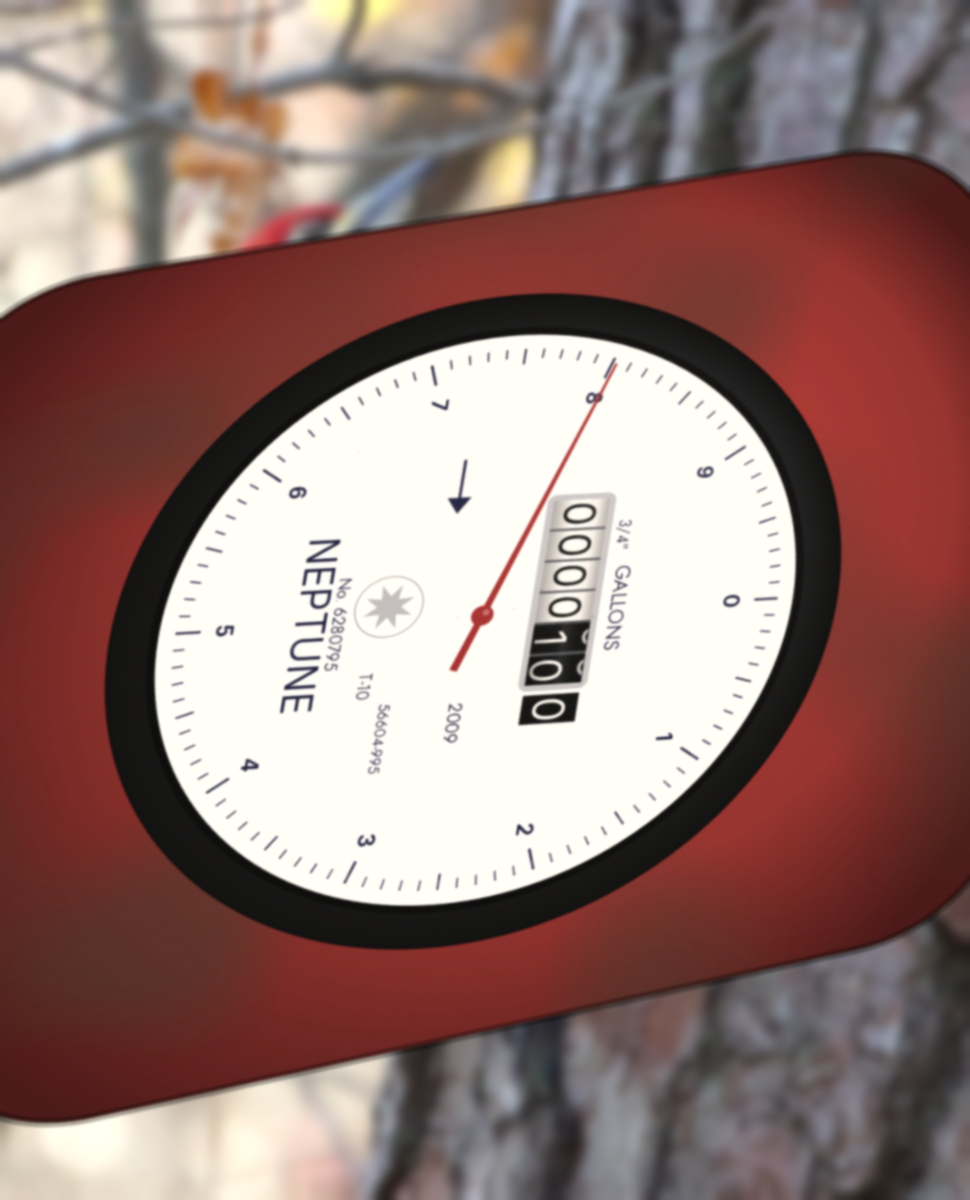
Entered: 98.0 gal
